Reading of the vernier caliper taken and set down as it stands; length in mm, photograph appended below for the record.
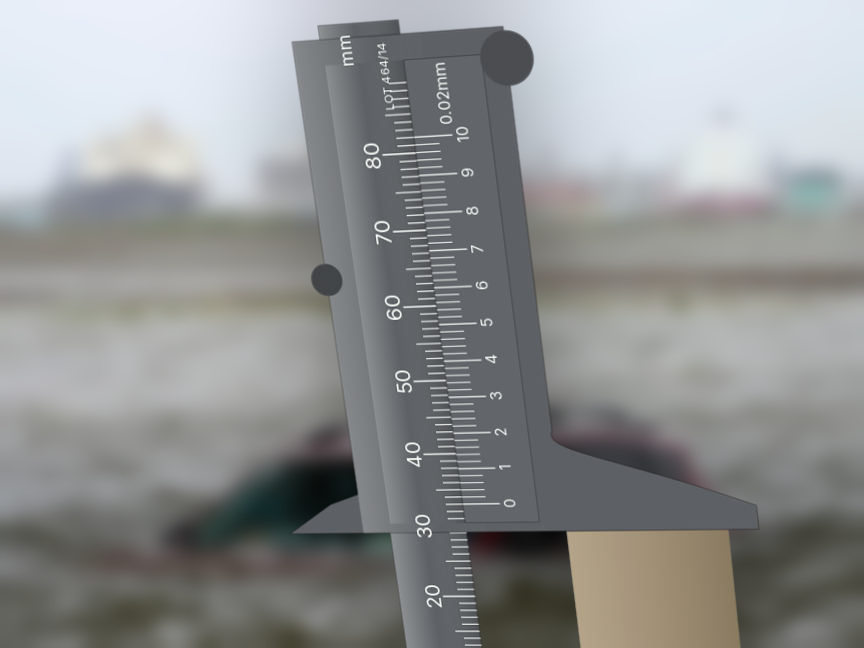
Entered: 33.0 mm
